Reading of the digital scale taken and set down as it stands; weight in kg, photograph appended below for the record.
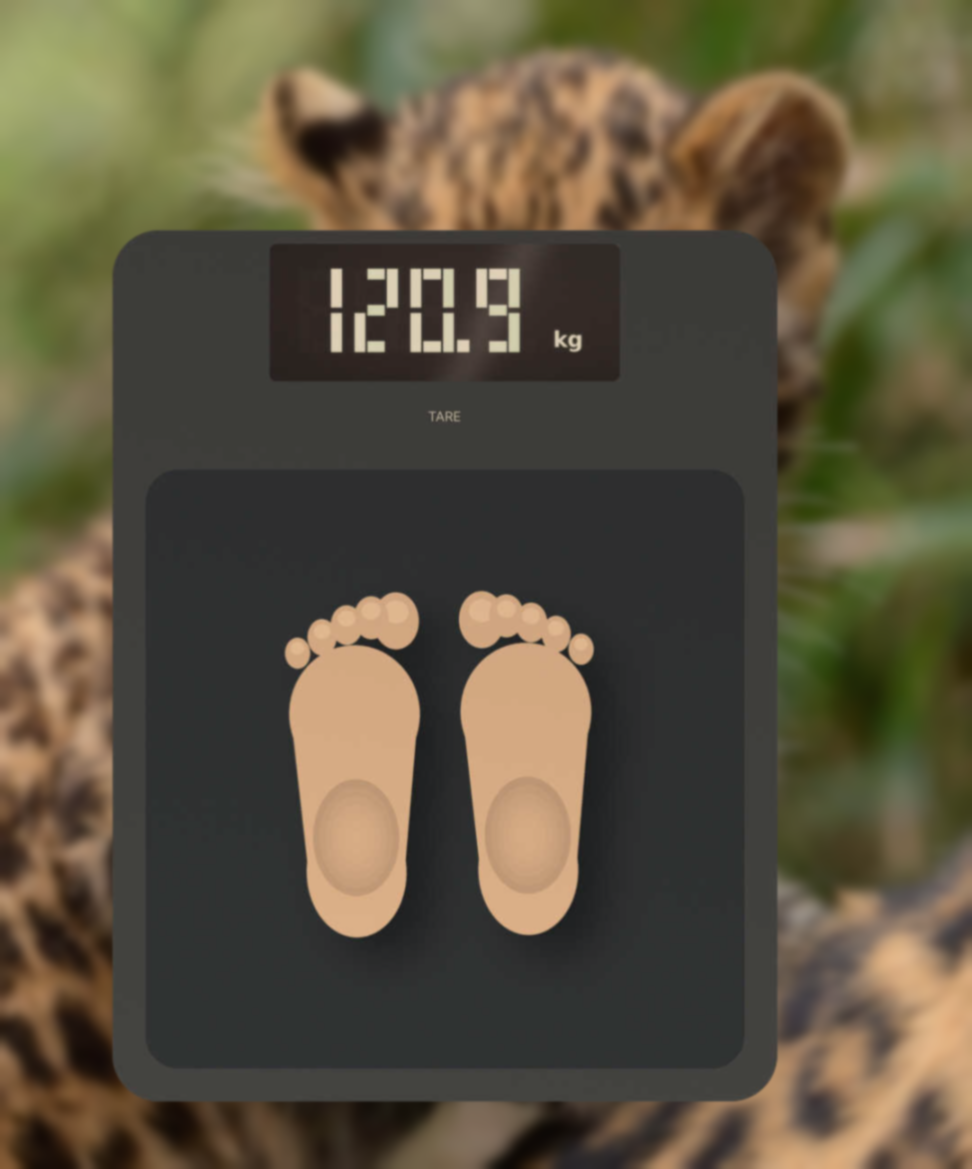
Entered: 120.9 kg
